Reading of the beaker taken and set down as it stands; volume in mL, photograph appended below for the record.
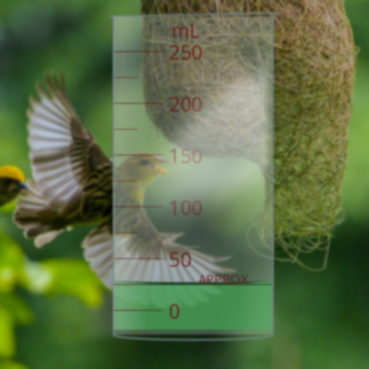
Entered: 25 mL
